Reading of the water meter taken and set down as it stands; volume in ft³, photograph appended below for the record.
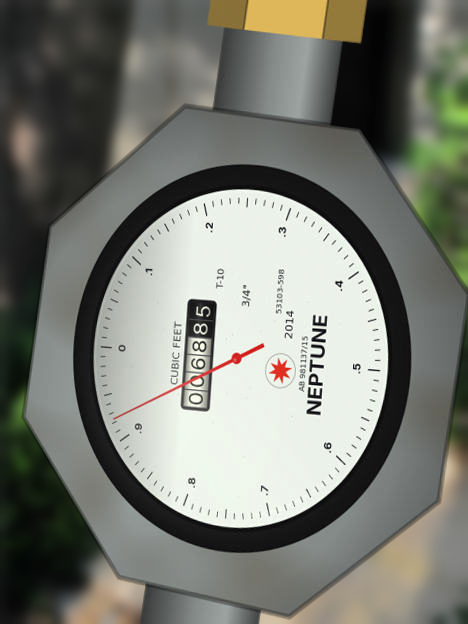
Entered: 6884.92 ft³
